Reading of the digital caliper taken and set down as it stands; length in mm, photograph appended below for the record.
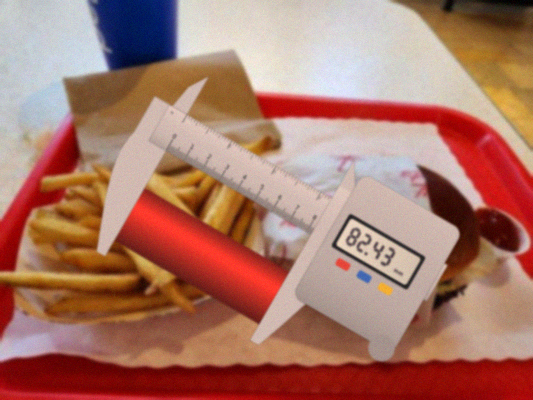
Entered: 82.43 mm
